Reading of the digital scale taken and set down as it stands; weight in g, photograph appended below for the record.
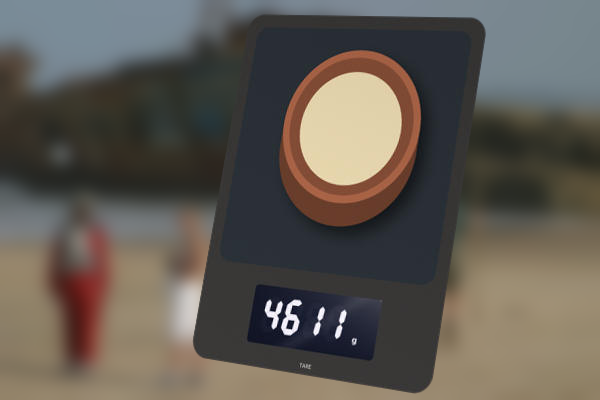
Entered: 4611 g
